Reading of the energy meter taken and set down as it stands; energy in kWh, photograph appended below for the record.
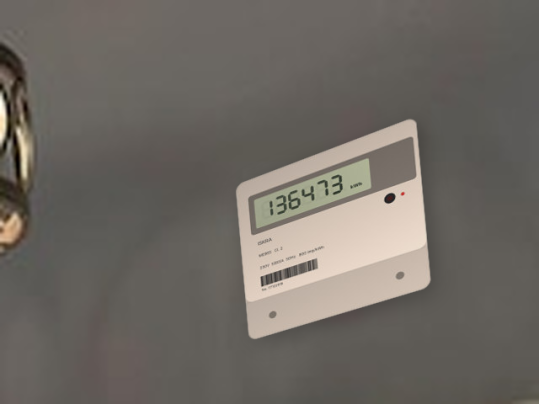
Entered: 136473 kWh
